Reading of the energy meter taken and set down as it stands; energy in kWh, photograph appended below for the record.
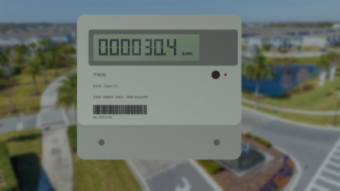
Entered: 30.4 kWh
